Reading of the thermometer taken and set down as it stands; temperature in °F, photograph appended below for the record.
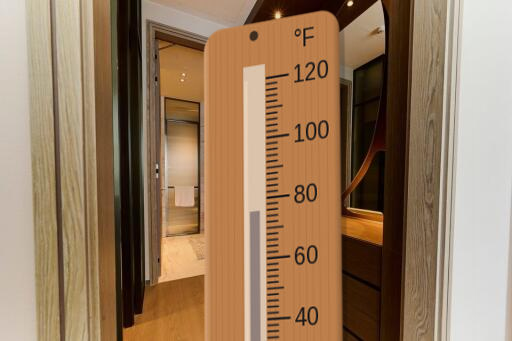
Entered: 76 °F
